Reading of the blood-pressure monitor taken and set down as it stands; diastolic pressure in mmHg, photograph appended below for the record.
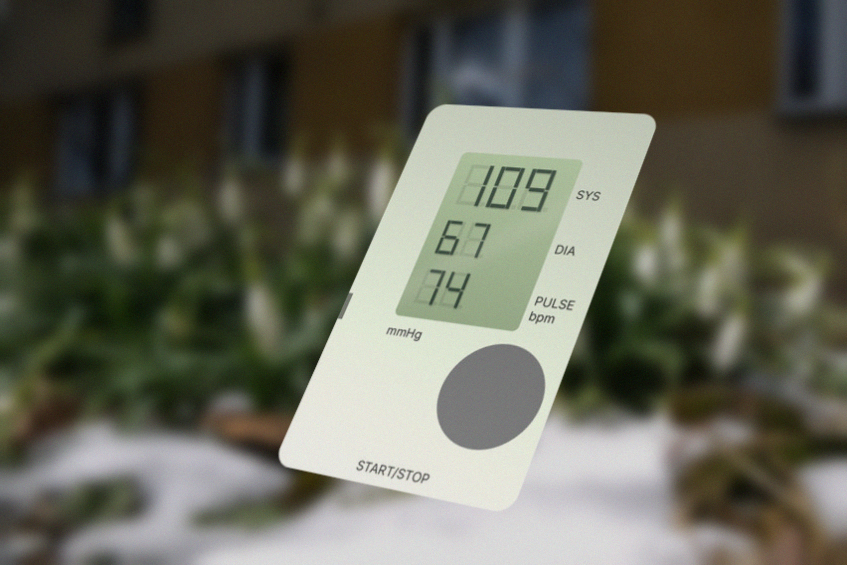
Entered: 67 mmHg
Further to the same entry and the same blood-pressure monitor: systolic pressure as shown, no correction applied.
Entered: 109 mmHg
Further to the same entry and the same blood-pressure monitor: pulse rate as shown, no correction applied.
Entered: 74 bpm
